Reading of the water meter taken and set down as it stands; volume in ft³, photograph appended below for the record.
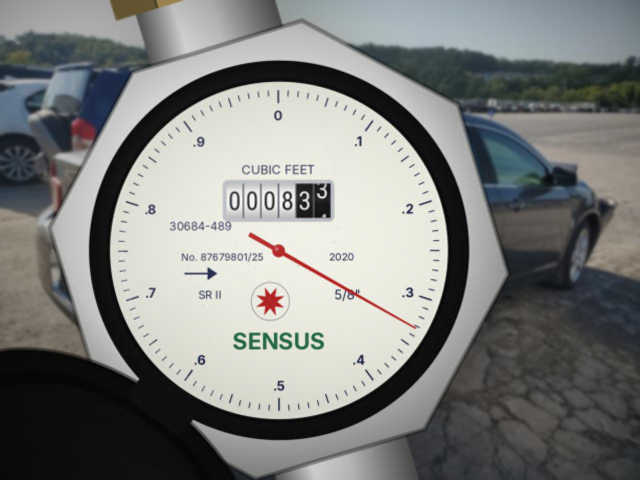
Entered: 833.33 ft³
